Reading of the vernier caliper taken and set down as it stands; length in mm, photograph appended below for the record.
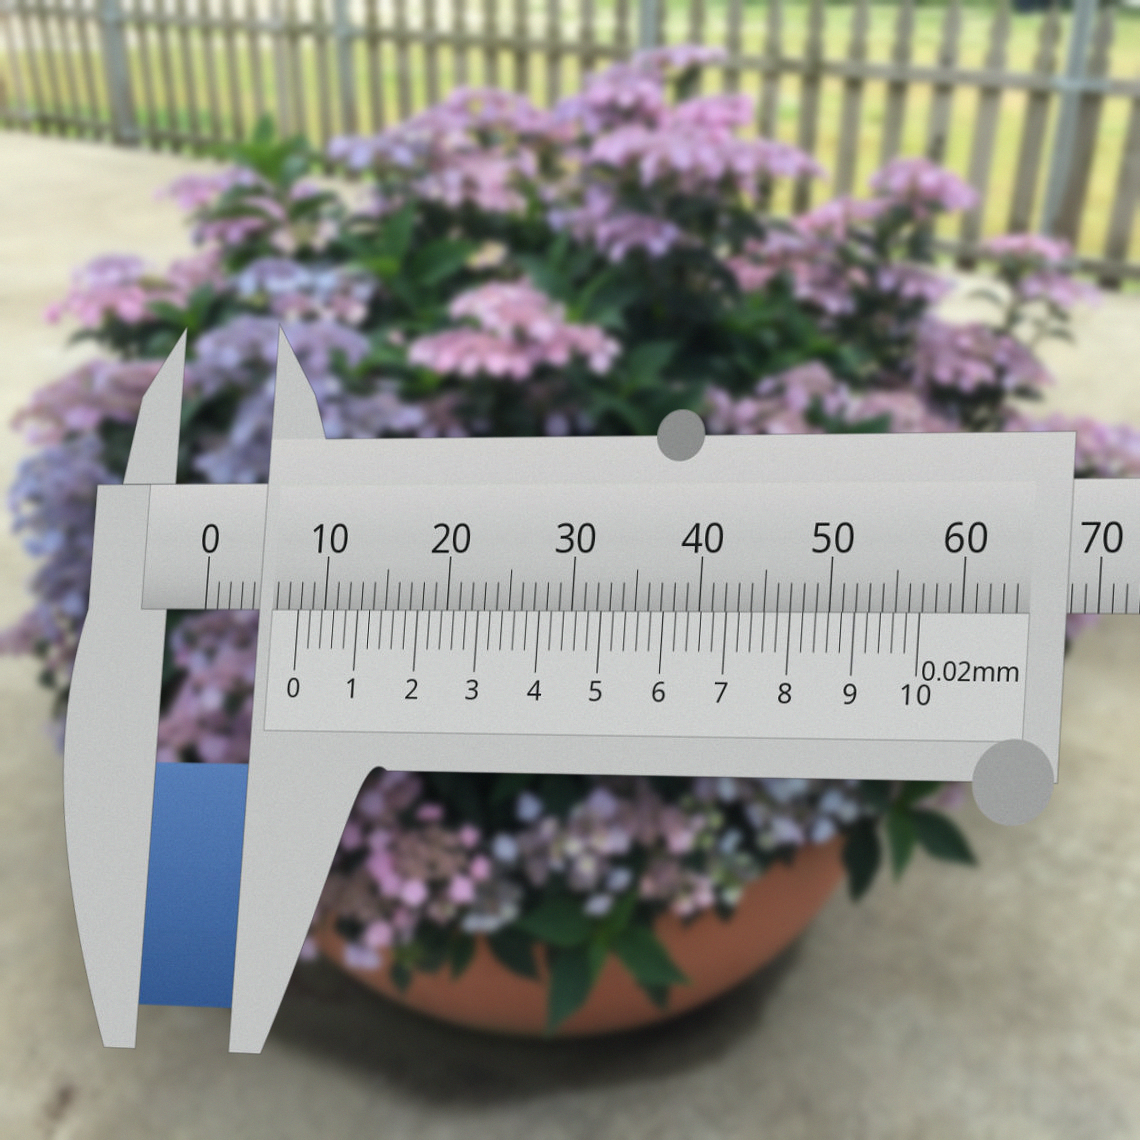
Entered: 7.8 mm
